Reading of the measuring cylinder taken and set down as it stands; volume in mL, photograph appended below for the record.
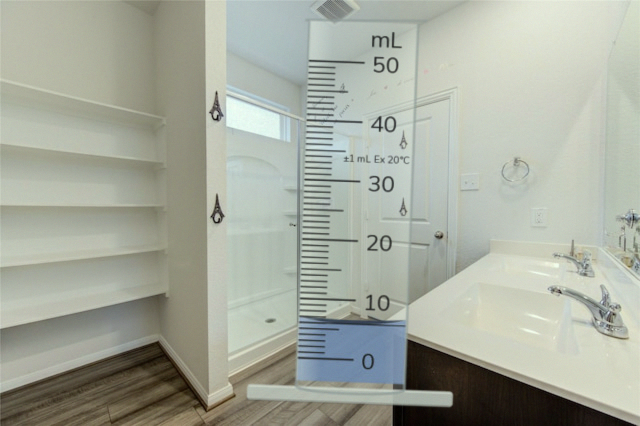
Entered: 6 mL
